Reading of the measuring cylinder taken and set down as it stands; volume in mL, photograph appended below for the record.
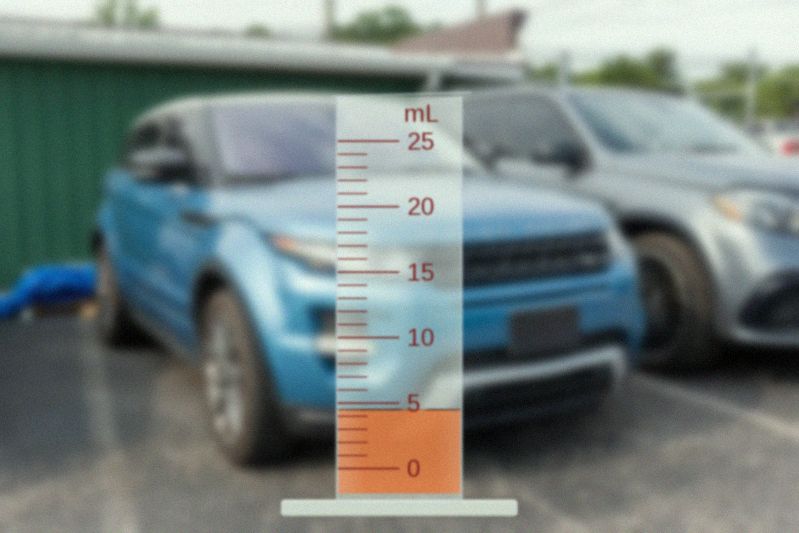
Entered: 4.5 mL
